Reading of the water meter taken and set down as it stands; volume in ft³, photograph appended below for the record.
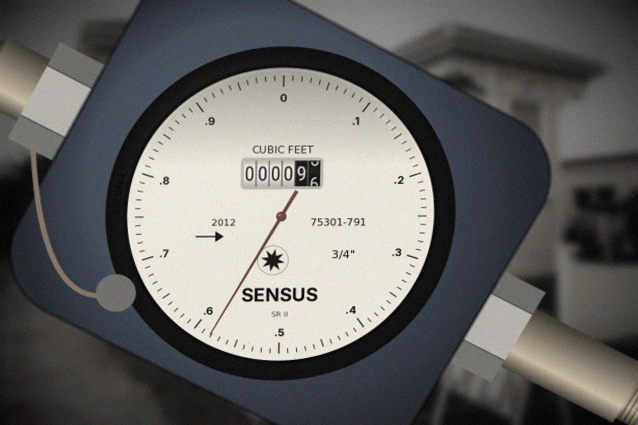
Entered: 95.58 ft³
